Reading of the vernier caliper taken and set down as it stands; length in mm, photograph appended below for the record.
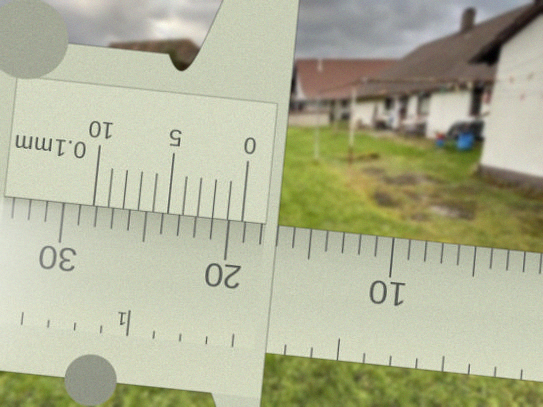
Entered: 19.2 mm
